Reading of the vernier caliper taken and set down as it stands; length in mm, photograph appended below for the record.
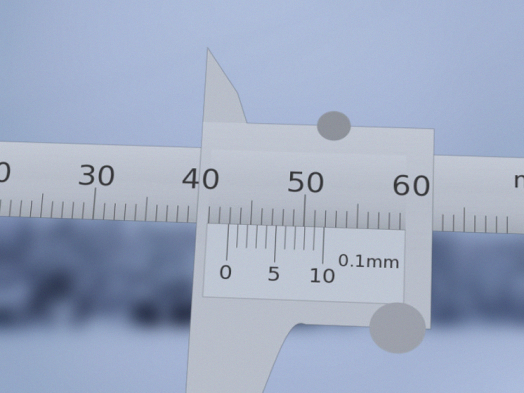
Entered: 42.9 mm
